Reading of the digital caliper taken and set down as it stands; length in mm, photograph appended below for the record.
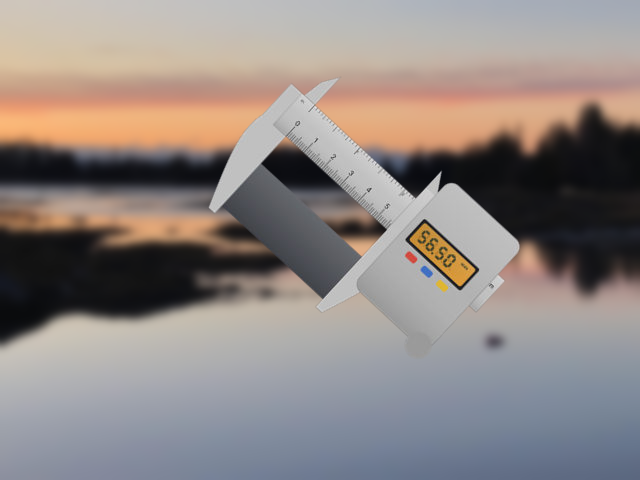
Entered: 56.50 mm
